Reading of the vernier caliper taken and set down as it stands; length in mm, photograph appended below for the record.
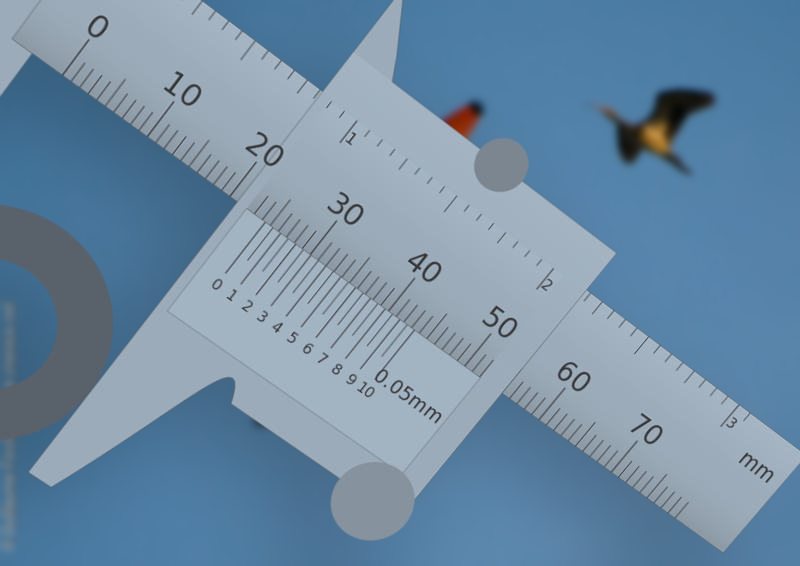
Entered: 24.4 mm
